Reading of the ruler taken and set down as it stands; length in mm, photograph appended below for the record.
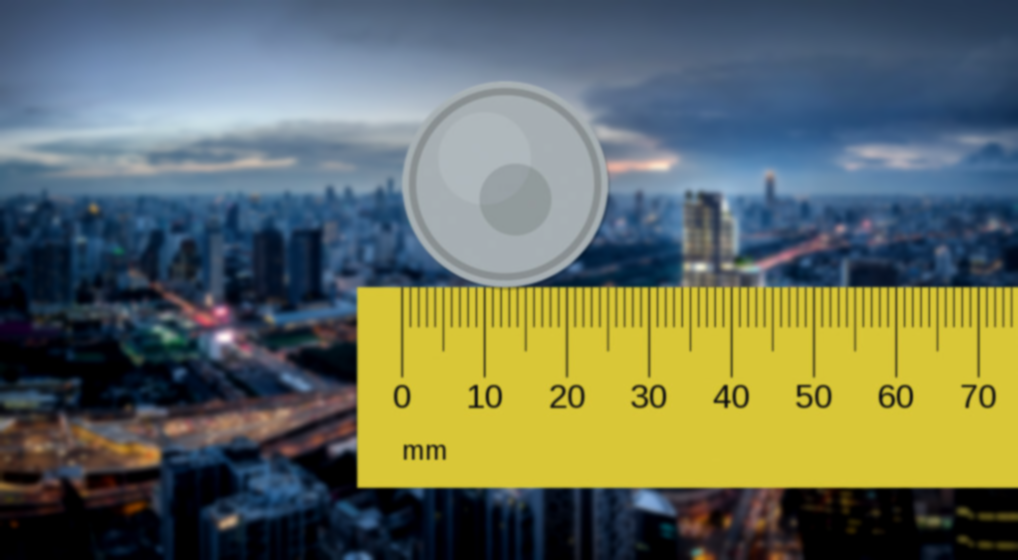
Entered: 25 mm
